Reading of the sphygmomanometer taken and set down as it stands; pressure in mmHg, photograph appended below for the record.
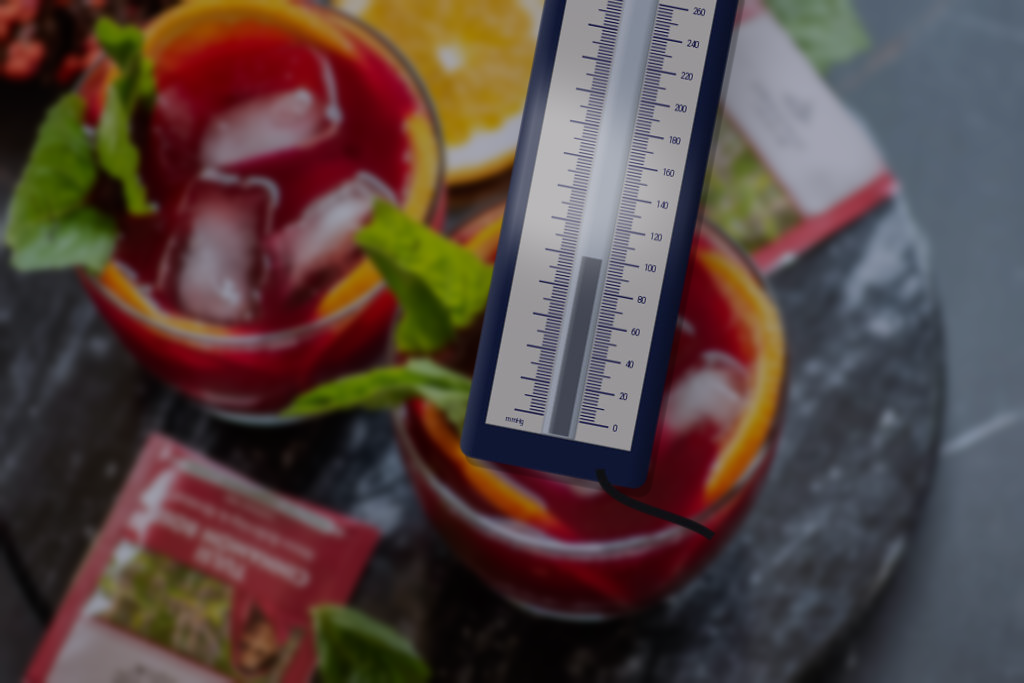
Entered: 100 mmHg
